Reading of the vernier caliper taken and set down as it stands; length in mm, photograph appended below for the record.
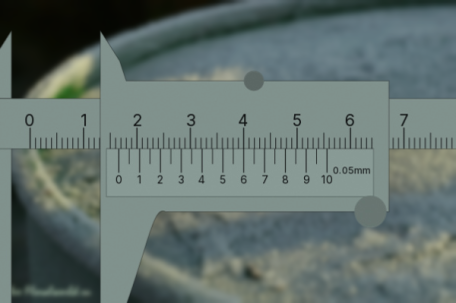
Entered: 16.6 mm
